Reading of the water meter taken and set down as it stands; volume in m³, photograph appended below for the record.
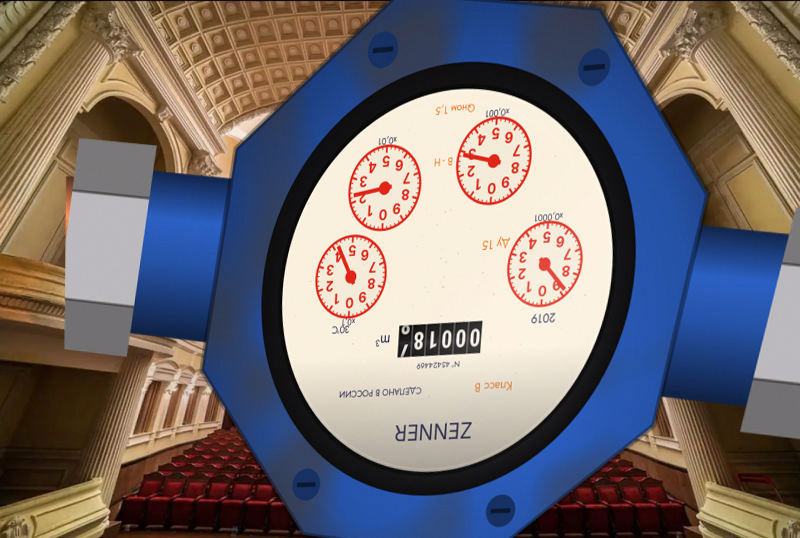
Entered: 187.4228 m³
